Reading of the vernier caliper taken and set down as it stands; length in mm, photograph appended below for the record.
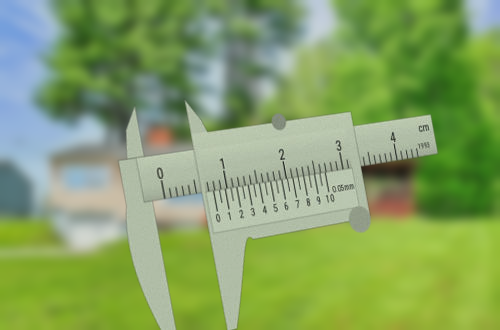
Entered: 7.8 mm
